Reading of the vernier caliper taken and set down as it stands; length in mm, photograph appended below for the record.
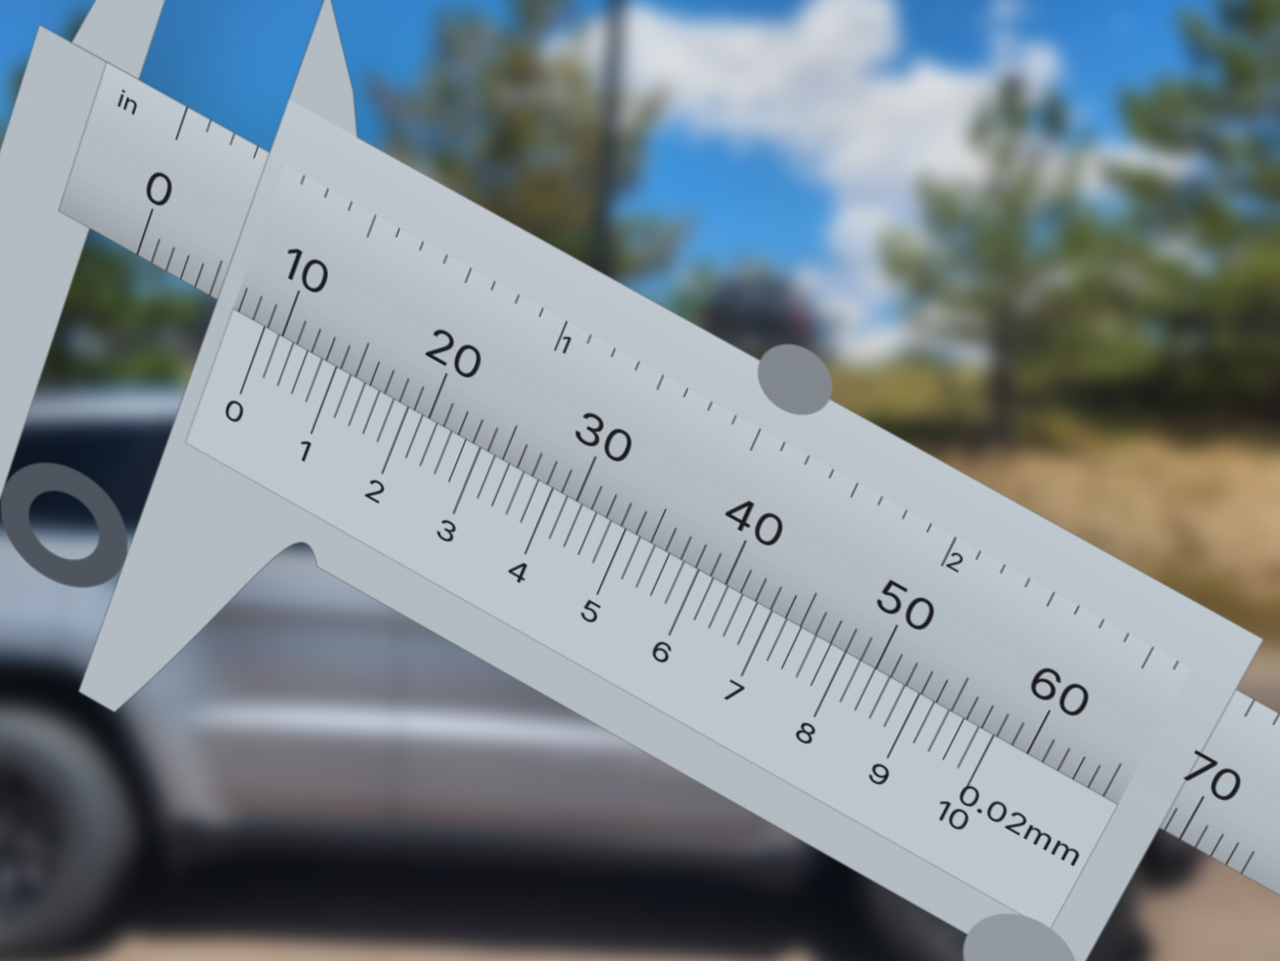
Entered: 8.8 mm
